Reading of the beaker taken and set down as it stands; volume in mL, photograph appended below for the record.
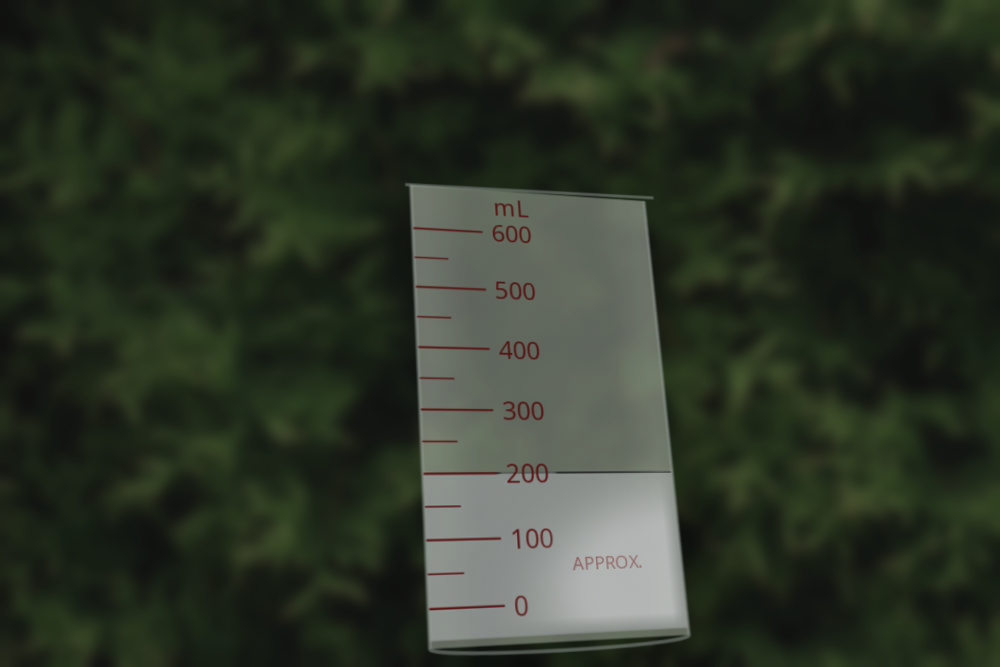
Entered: 200 mL
